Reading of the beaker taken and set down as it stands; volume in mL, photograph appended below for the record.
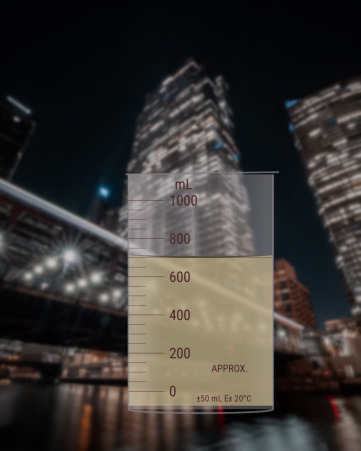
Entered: 700 mL
